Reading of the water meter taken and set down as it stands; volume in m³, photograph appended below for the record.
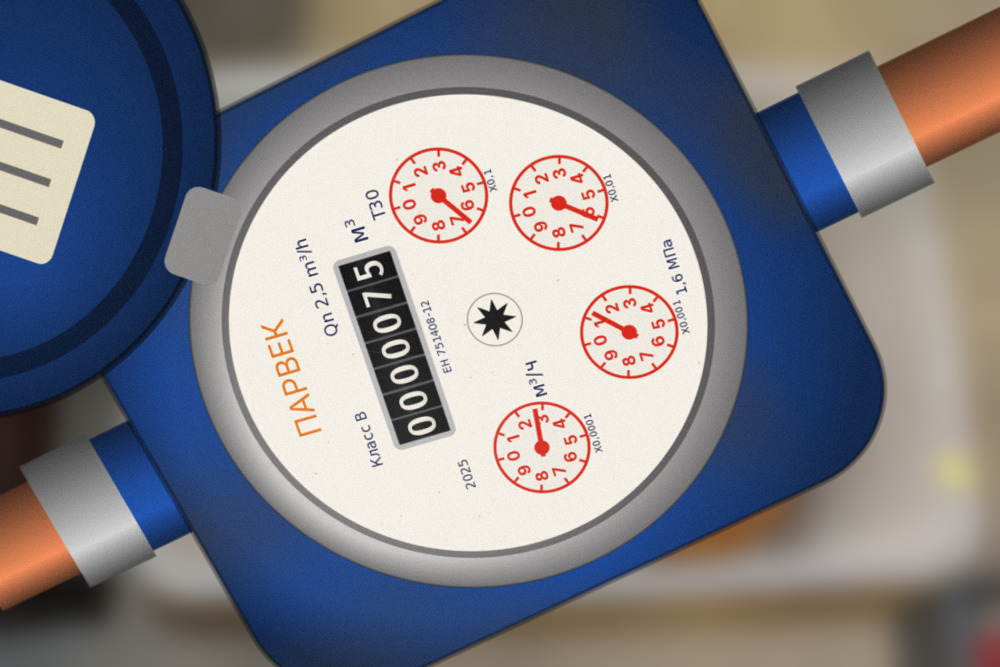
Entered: 75.6612 m³
